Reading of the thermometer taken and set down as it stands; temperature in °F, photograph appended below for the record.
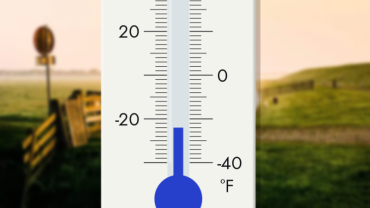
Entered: -24 °F
